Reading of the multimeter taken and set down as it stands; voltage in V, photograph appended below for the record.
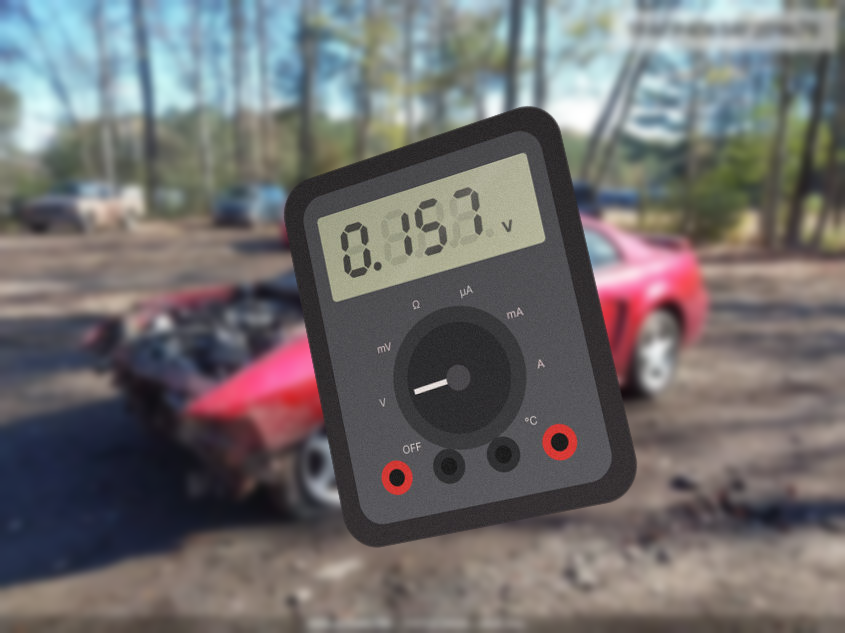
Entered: 0.157 V
